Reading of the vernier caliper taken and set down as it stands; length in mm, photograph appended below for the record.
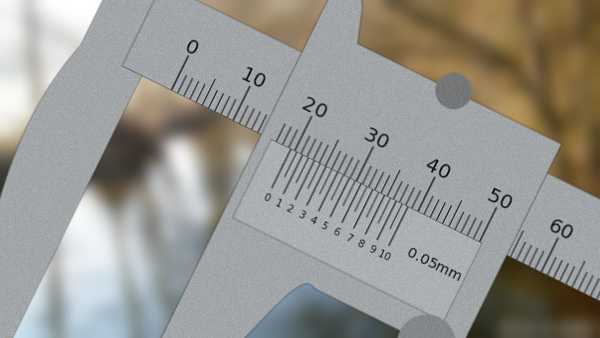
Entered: 19.4 mm
